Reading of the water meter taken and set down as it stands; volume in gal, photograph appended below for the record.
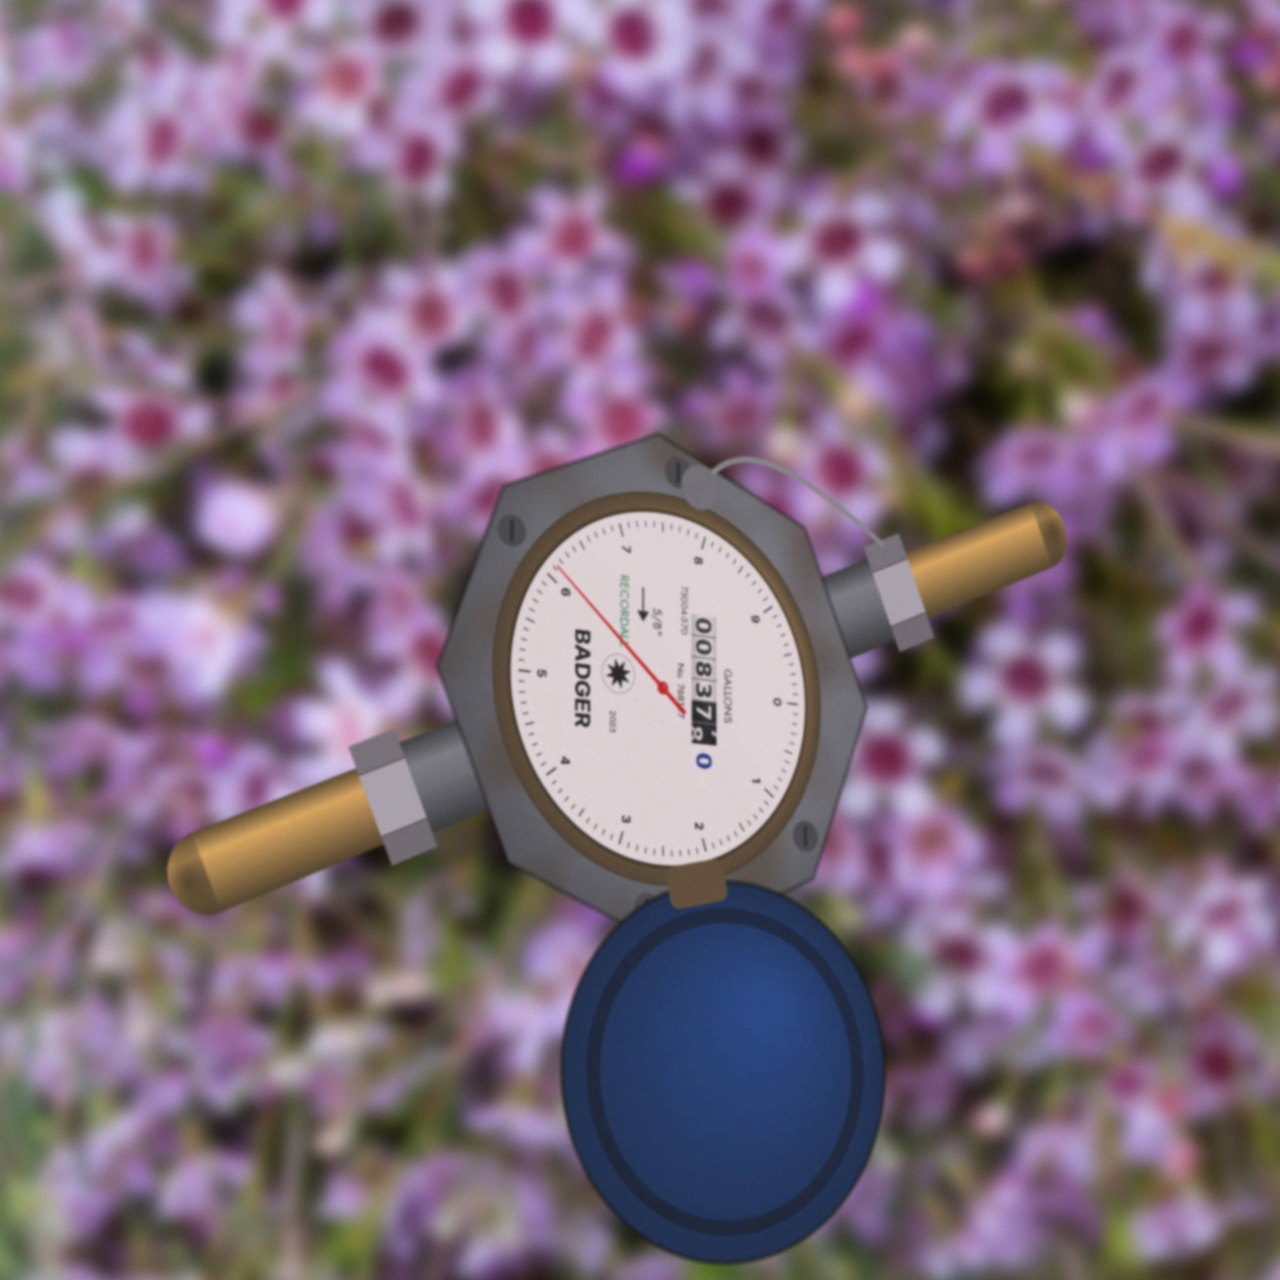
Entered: 83776.1 gal
